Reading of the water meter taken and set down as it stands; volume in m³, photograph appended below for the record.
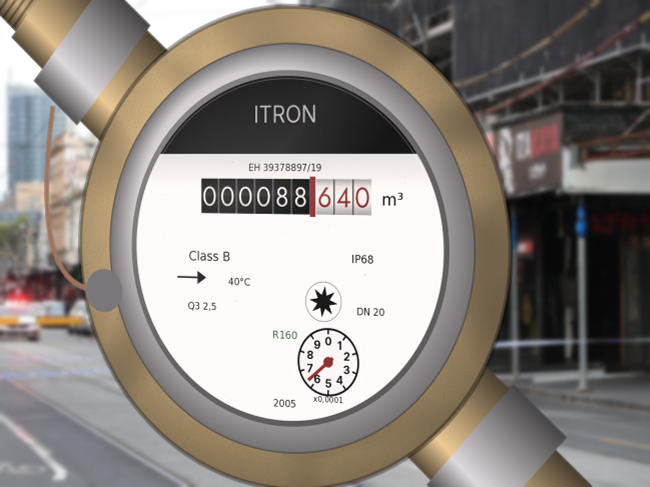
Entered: 88.6406 m³
